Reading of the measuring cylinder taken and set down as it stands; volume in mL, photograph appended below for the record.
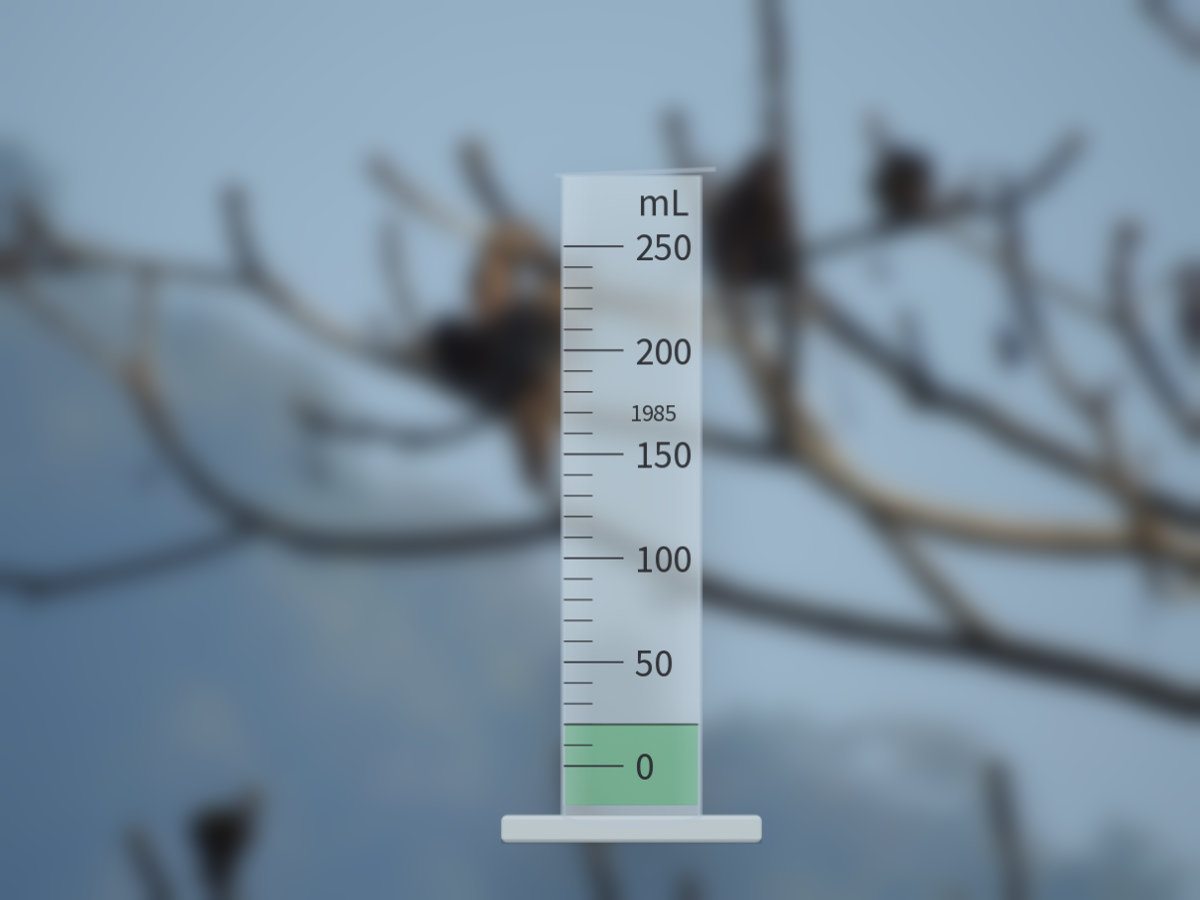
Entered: 20 mL
